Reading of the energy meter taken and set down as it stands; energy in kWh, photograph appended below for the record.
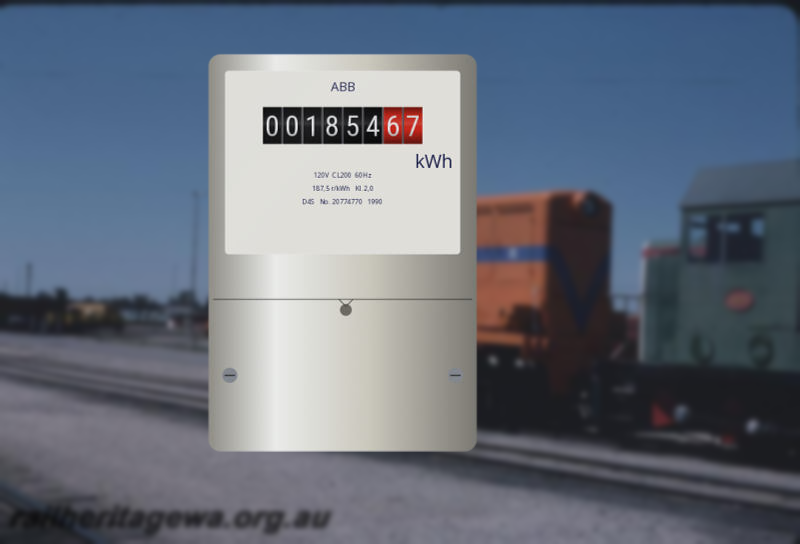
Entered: 1854.67 kWh
